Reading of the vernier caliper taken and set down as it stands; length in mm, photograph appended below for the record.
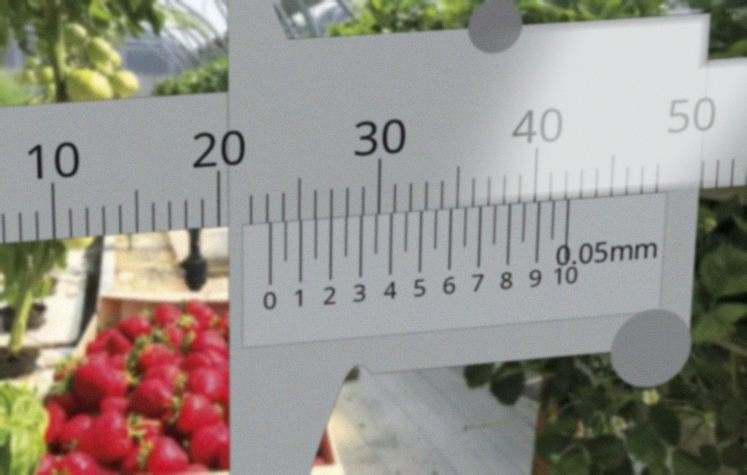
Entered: 23.2 mm
